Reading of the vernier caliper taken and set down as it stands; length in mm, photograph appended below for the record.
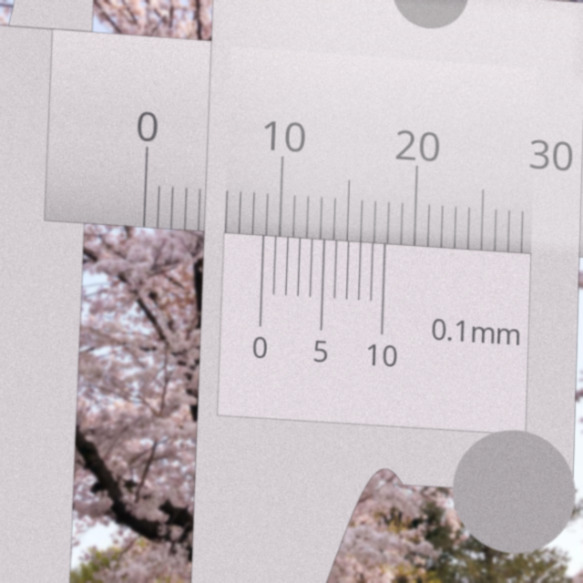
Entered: 8.8 mm
